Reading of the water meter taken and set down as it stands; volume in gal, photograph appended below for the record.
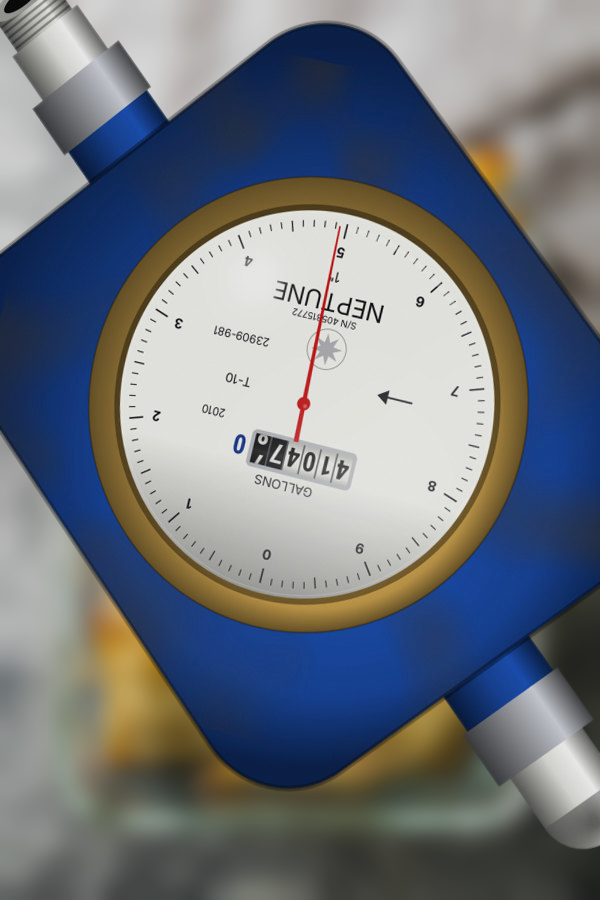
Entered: 4104774.9 gal
